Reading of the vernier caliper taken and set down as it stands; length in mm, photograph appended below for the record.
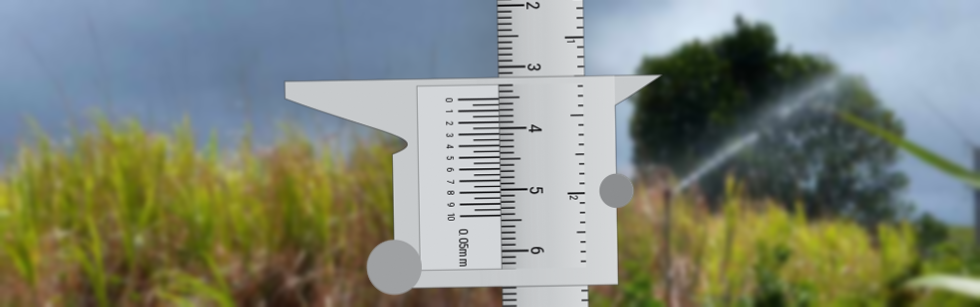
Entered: 35.2 mm
